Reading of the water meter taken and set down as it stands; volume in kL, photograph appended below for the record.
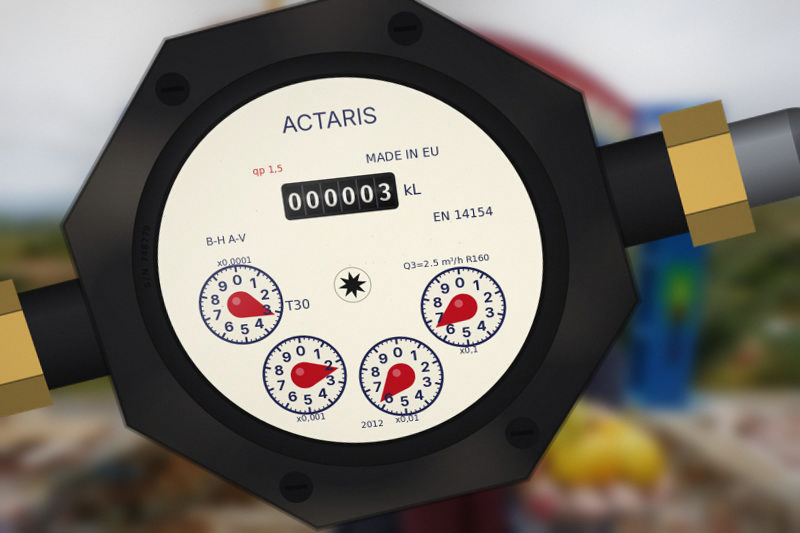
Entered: 3.6623 kL
